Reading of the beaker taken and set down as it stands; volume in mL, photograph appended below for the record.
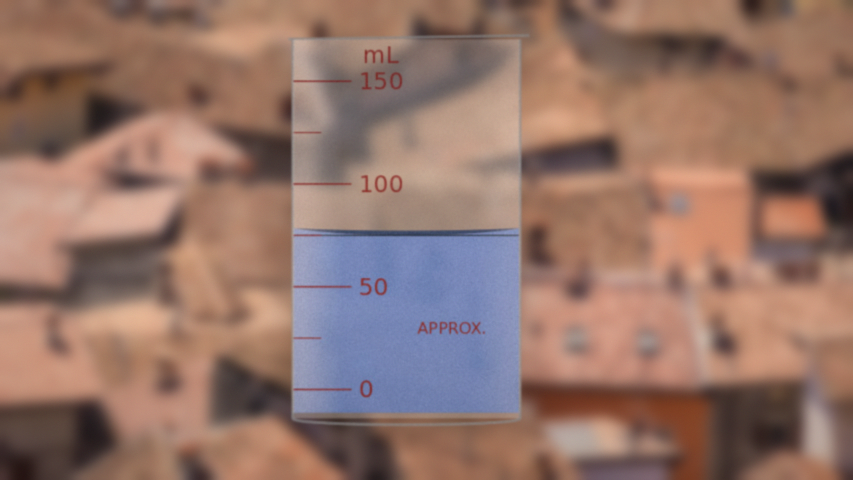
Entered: 75 mL
